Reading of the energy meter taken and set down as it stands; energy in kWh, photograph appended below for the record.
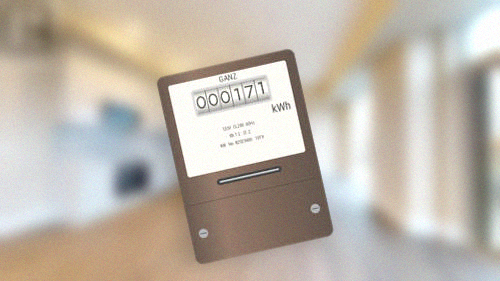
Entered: 171 kWh
